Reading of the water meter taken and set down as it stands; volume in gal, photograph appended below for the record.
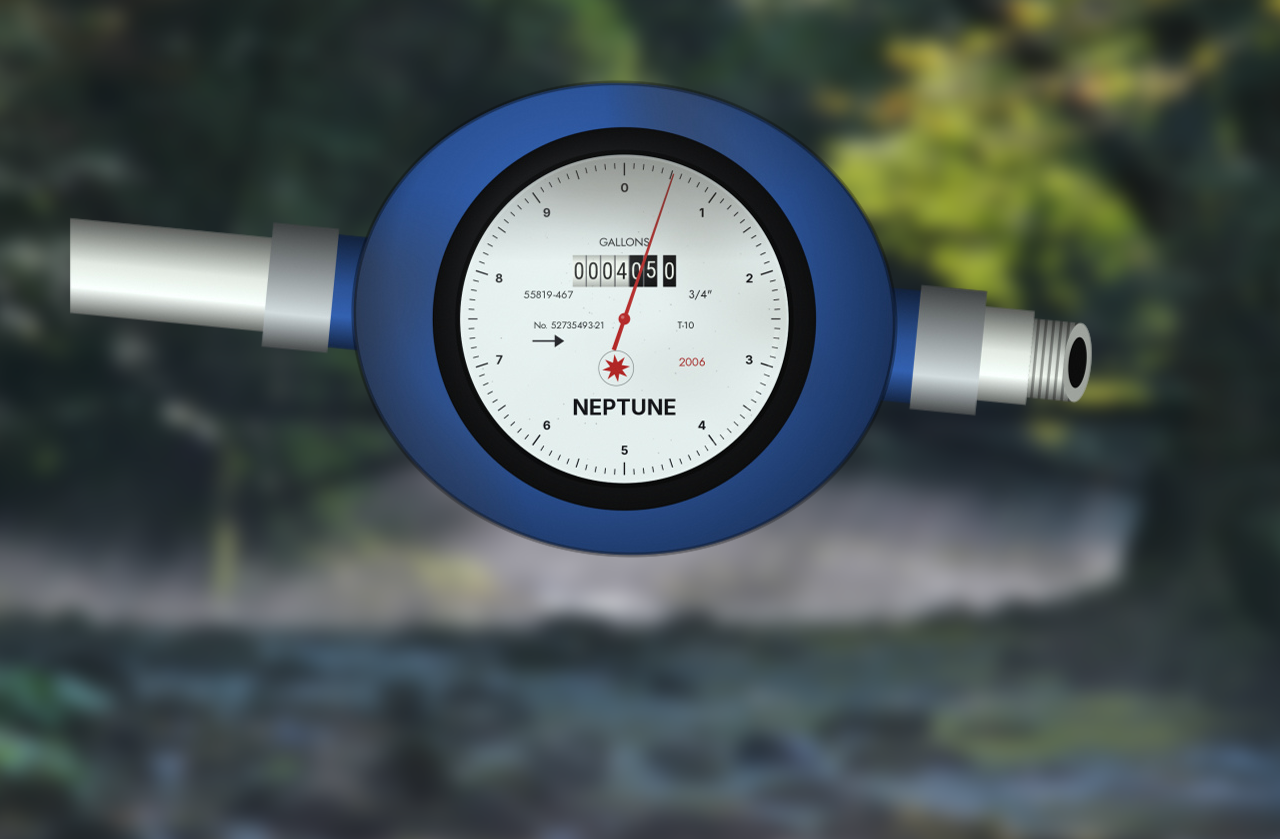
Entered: 4050.5 gal
